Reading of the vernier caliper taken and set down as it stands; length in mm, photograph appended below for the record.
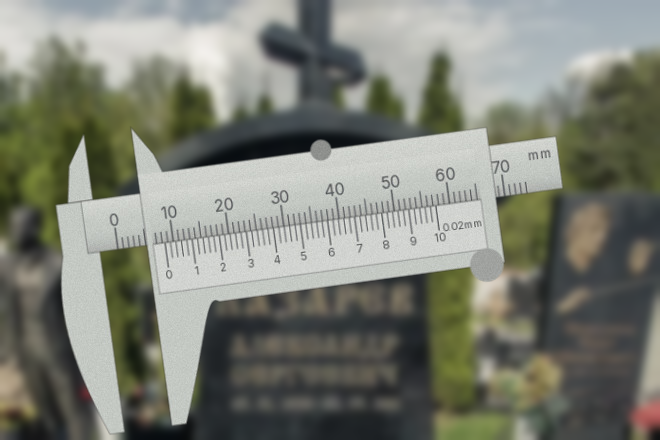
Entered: 8.5 mm
